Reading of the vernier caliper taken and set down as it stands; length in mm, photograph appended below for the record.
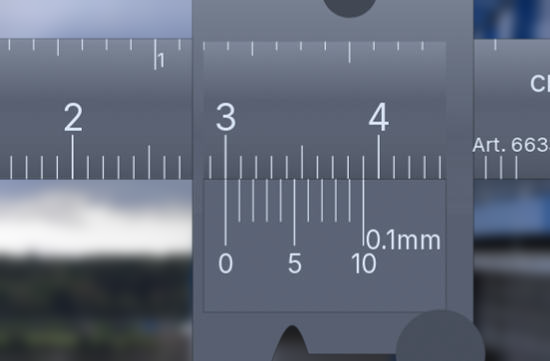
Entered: 30.0 mm
